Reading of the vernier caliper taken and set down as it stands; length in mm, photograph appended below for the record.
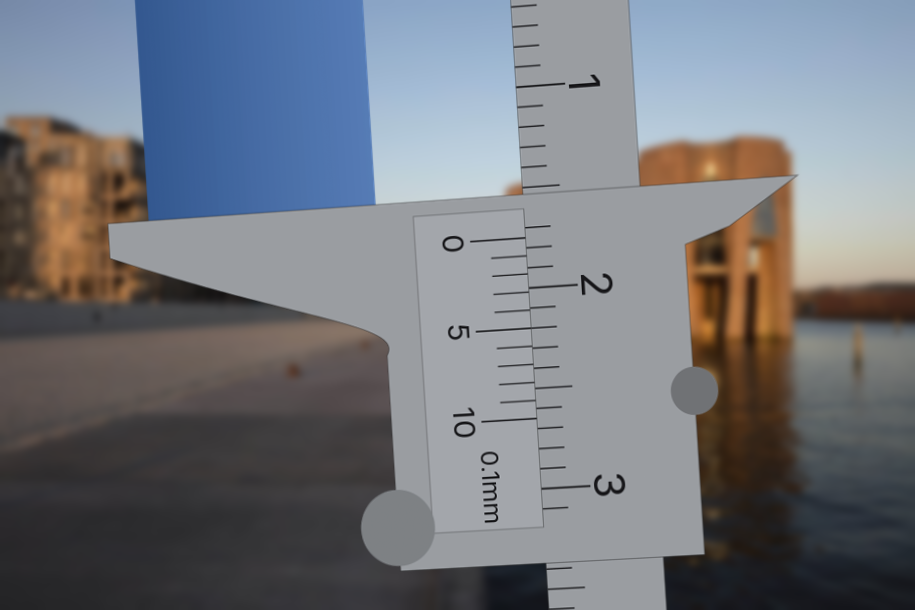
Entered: 17.5 mm
